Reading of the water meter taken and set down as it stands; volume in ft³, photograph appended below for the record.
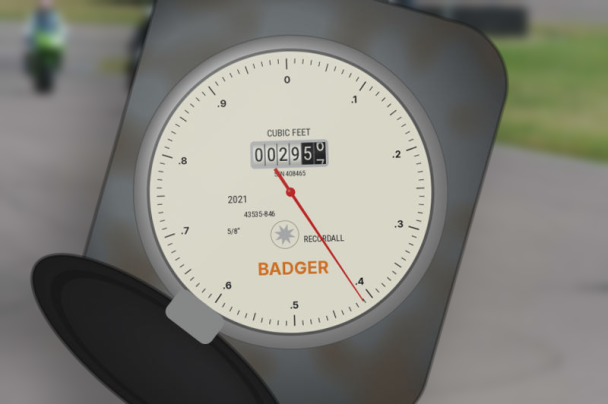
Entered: 2956.41 ft³
